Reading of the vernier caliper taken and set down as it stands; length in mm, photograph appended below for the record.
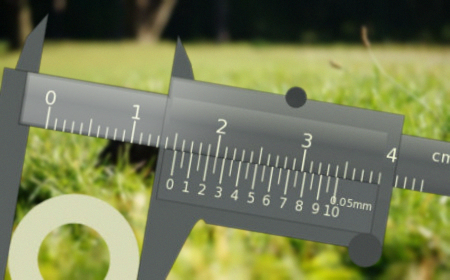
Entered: 15.2 mm
